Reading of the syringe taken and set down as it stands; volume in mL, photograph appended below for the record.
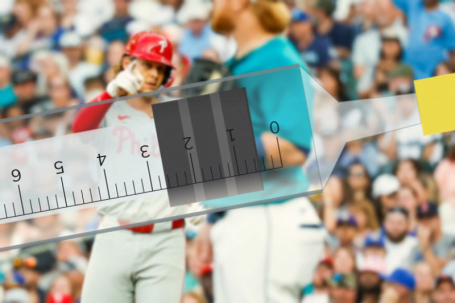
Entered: 0.5 mL
